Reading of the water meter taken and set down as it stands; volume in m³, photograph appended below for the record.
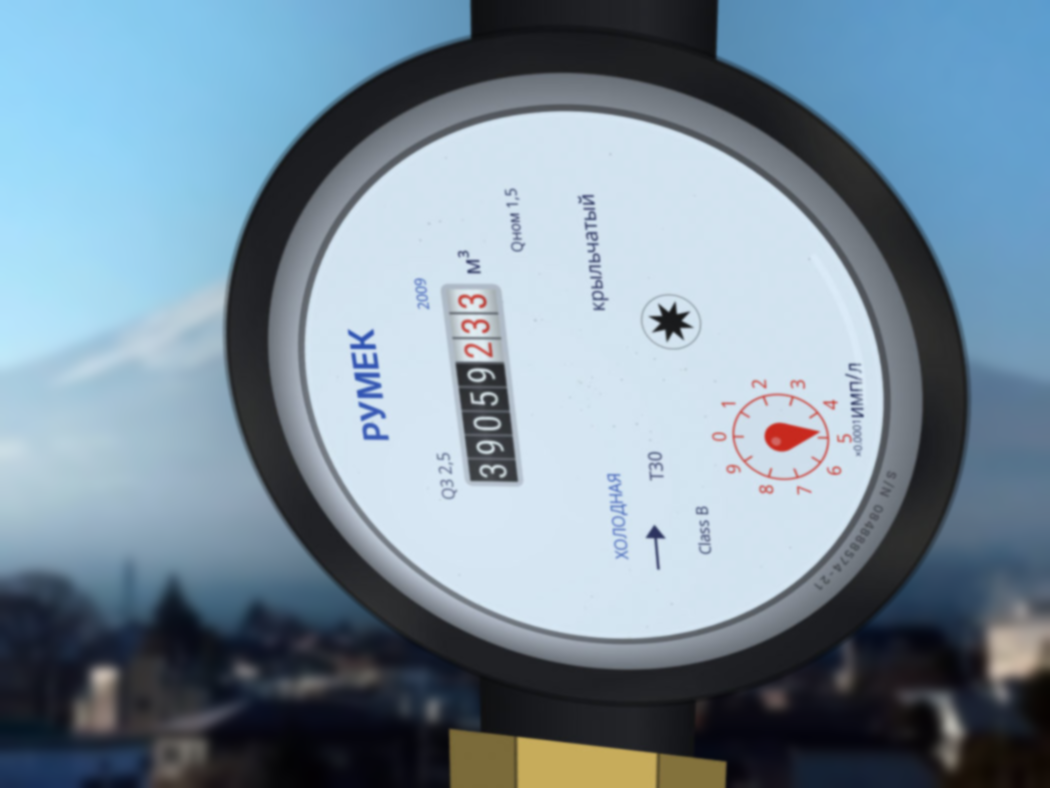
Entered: 39059.2334 m³
